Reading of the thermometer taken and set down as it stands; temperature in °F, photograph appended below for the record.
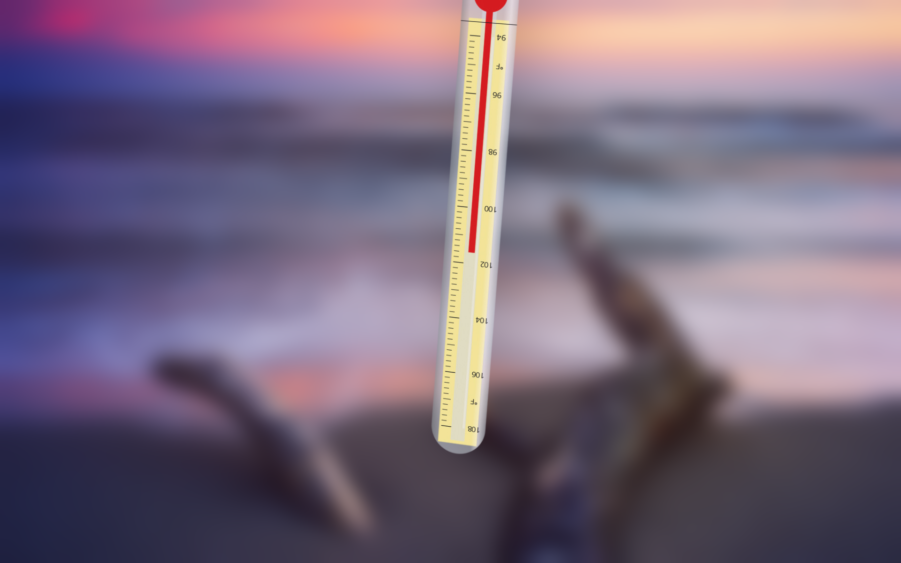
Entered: 101.6 °F
